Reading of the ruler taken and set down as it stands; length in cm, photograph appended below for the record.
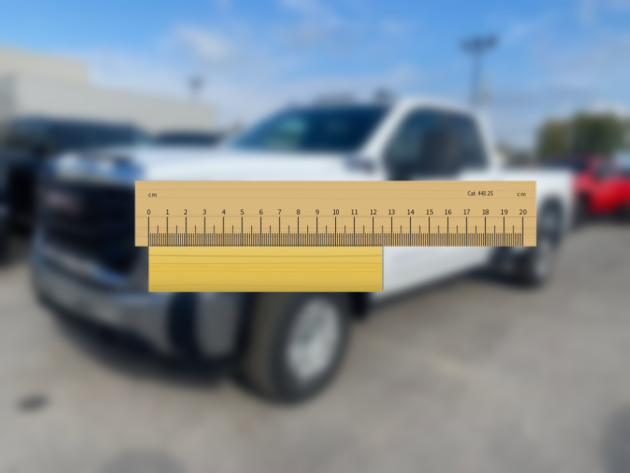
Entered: 12.5 cm
